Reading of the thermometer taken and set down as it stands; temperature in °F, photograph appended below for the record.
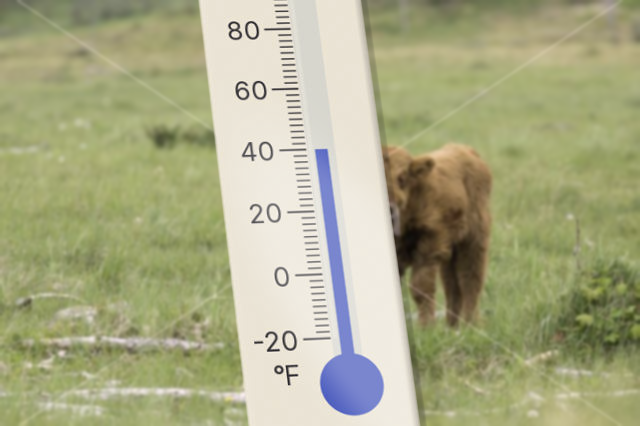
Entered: 40 °F
